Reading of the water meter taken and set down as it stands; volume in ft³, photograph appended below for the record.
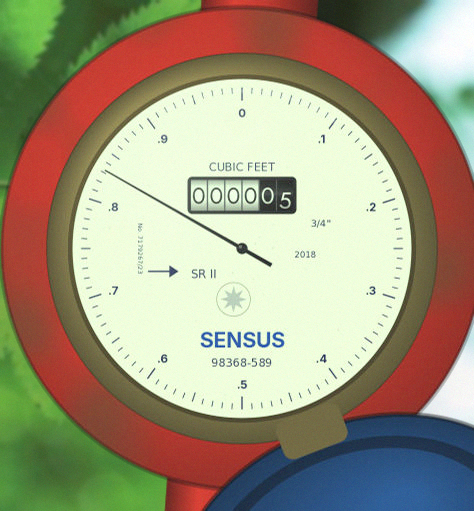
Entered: 4.83 ft³
